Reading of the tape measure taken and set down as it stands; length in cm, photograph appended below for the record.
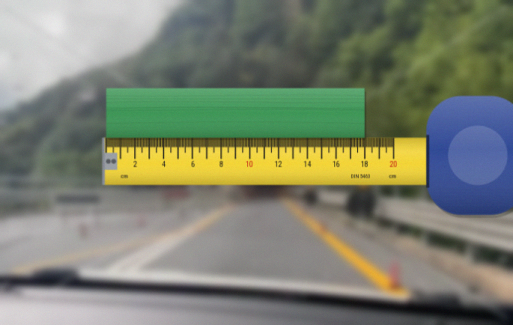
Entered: 18 cm
